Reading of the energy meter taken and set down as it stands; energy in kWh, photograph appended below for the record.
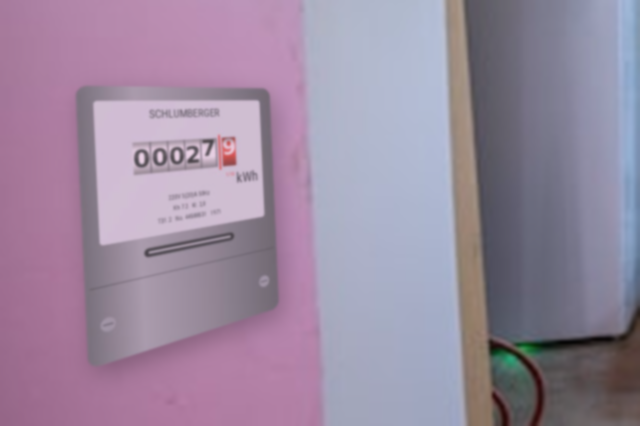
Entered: 27.9 kWh
